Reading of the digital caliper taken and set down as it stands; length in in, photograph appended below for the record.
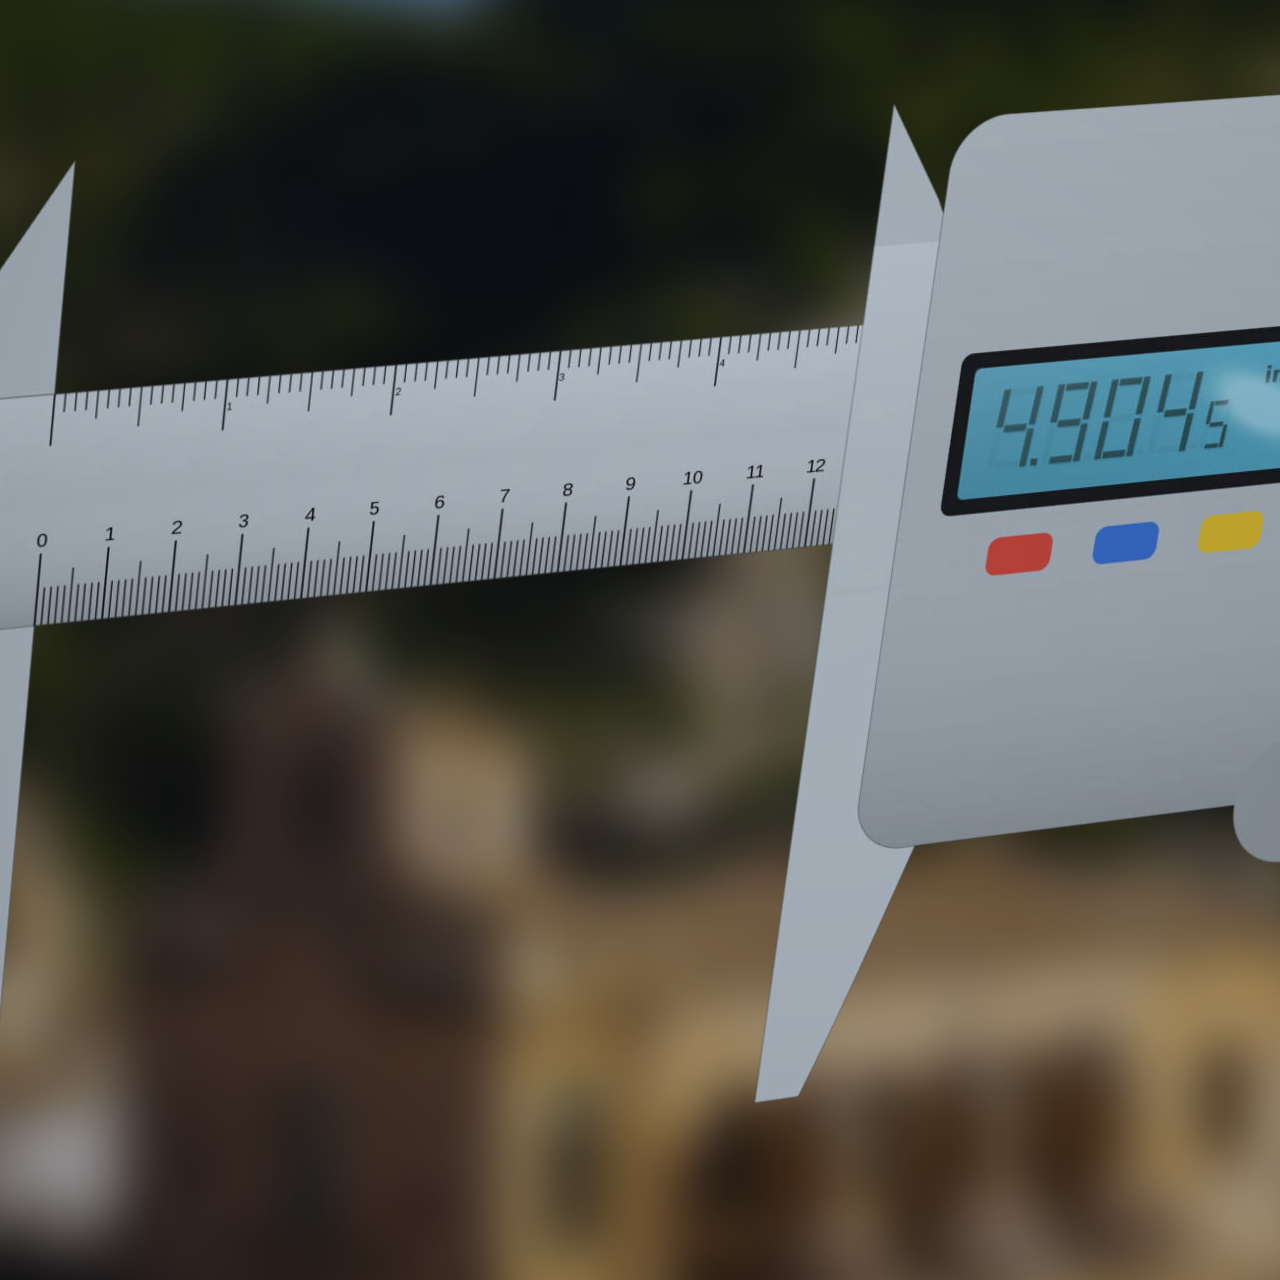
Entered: 4.9045 in
